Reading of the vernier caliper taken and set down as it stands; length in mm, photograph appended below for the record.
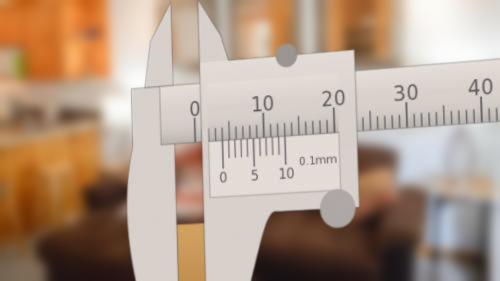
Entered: 4.0 mm
